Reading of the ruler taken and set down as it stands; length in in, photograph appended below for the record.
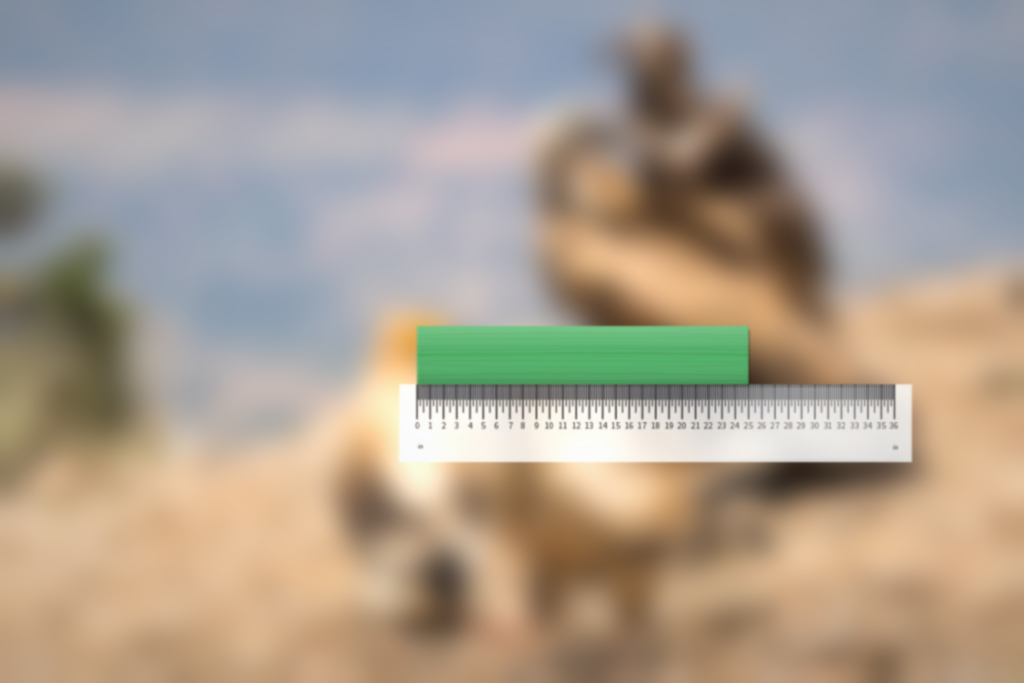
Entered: 25 in
